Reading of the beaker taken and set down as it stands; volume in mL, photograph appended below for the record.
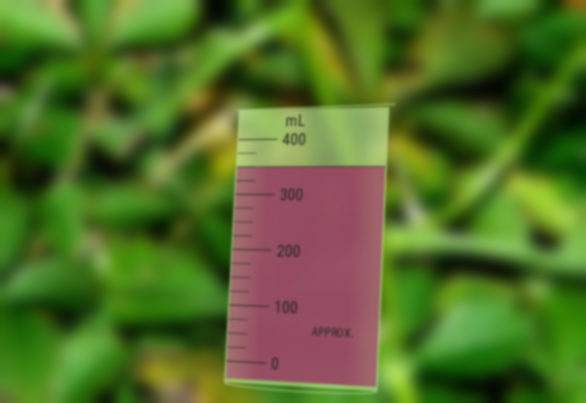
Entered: 350 mL
